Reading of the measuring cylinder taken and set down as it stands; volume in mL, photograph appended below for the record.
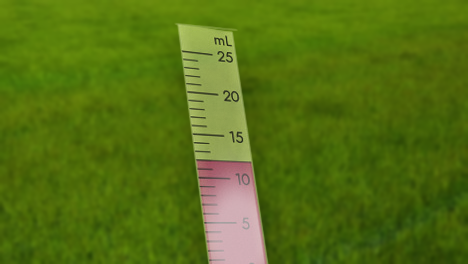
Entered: 12 mL
